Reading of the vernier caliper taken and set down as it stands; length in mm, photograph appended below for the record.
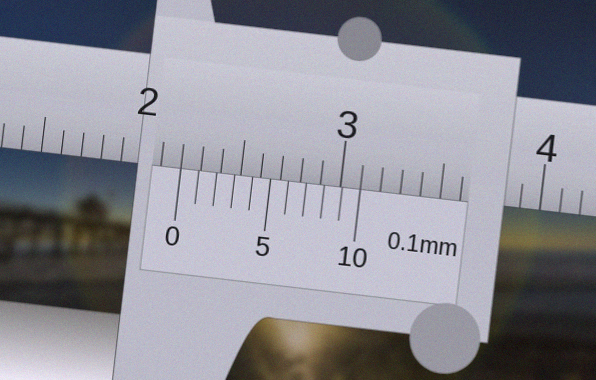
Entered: 22.0 mm
